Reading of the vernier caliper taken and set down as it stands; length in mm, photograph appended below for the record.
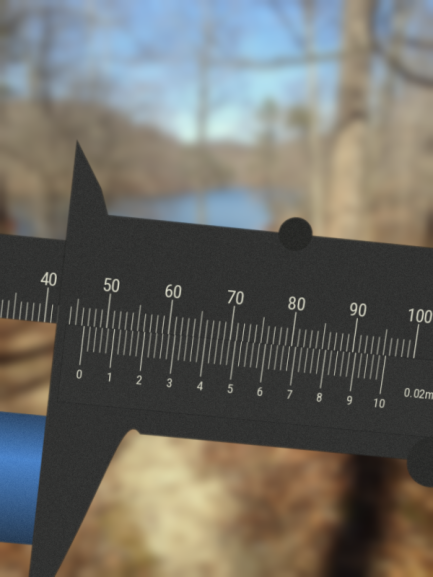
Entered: 46.4 mm
